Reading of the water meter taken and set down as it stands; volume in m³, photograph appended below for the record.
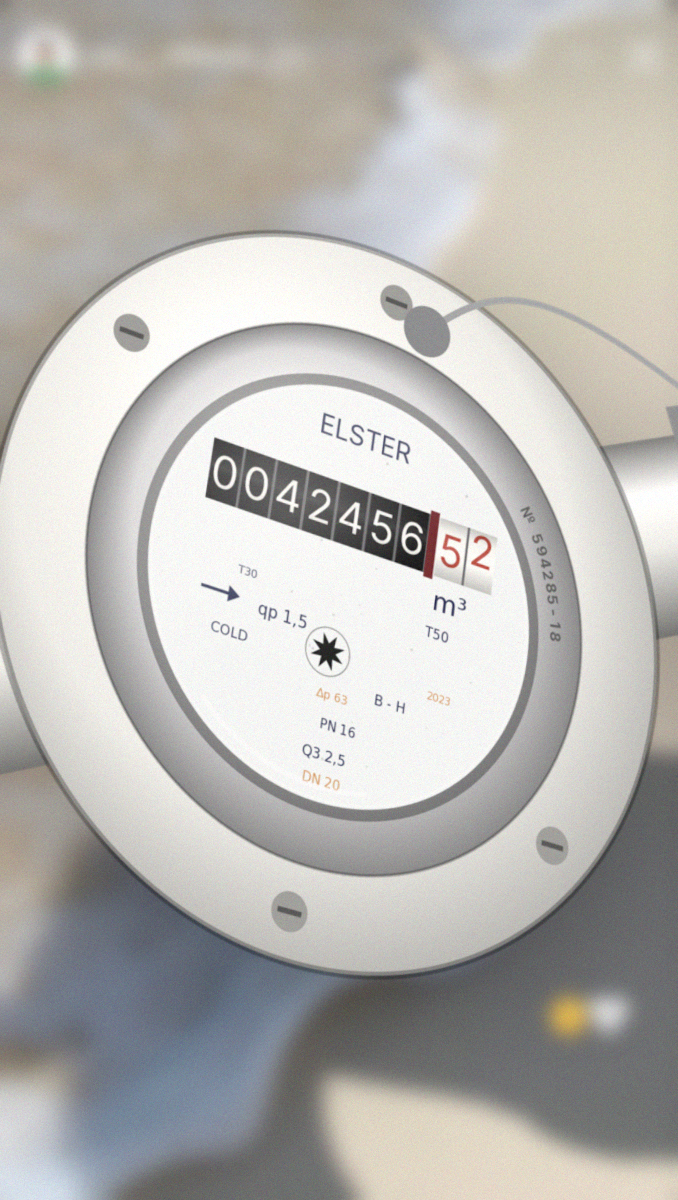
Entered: 42456.52 m³
